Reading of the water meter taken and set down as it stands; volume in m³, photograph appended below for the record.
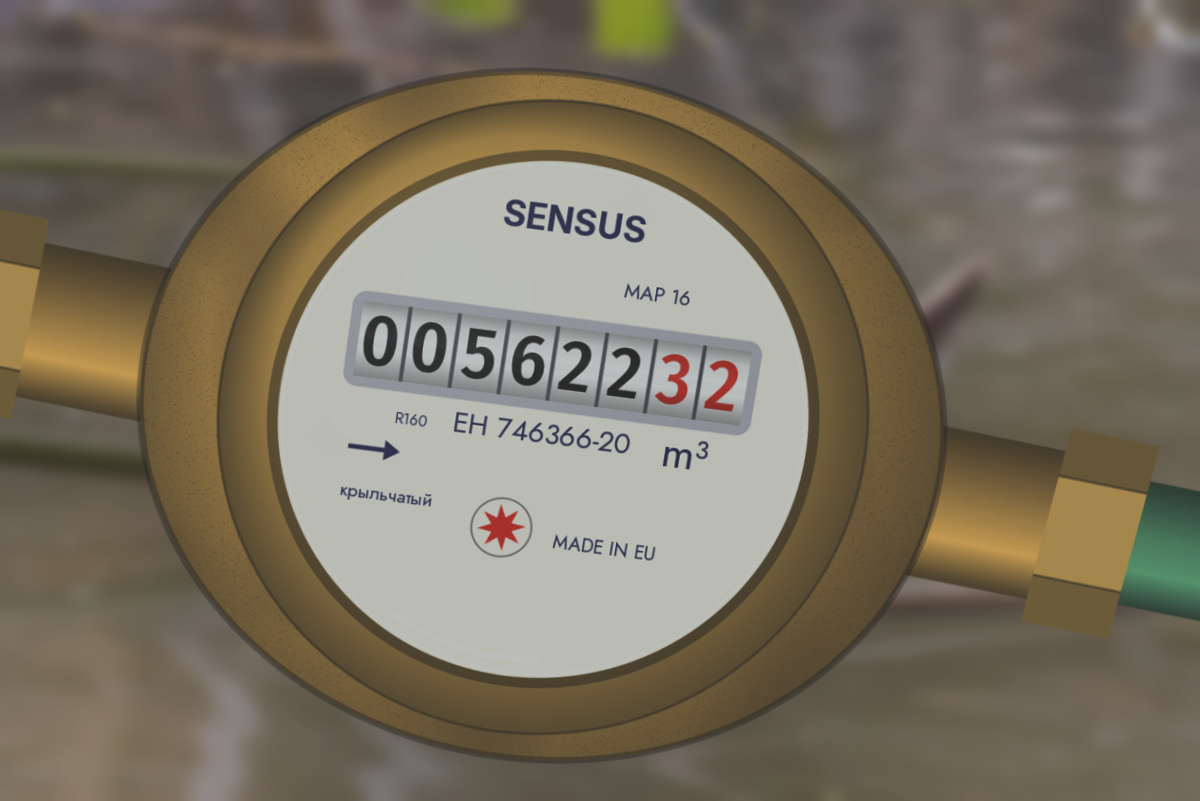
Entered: 5622.32 m³
